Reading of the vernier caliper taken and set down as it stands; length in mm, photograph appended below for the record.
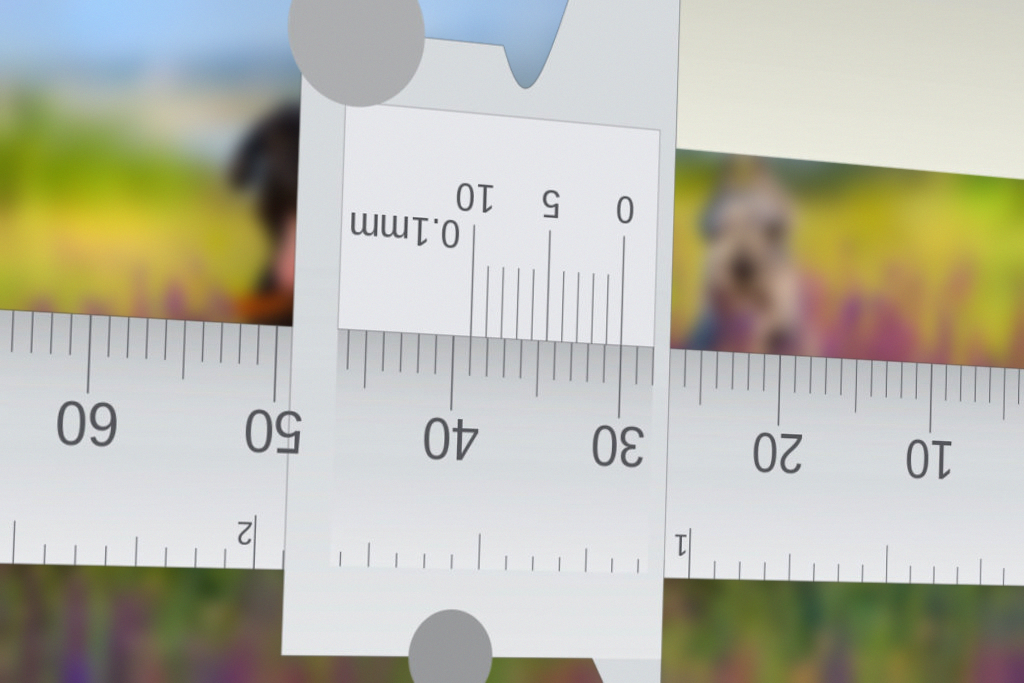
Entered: 30.0 mm
